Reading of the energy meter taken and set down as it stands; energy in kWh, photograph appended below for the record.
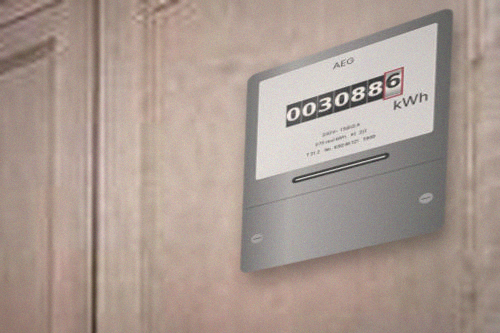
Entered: 3088.6 kWh
